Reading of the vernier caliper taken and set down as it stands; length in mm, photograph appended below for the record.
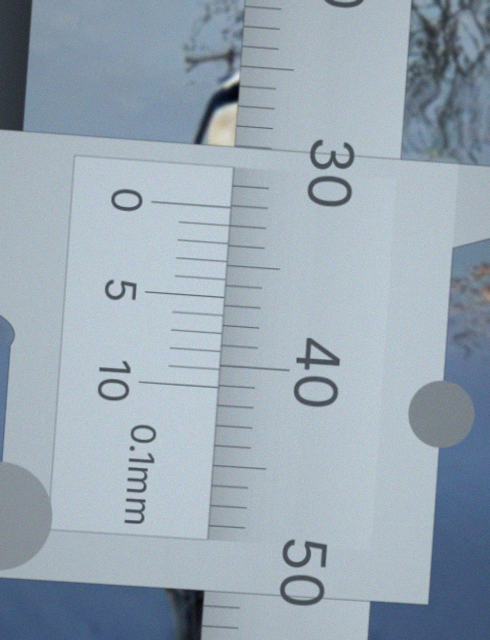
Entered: 32.1 mm
